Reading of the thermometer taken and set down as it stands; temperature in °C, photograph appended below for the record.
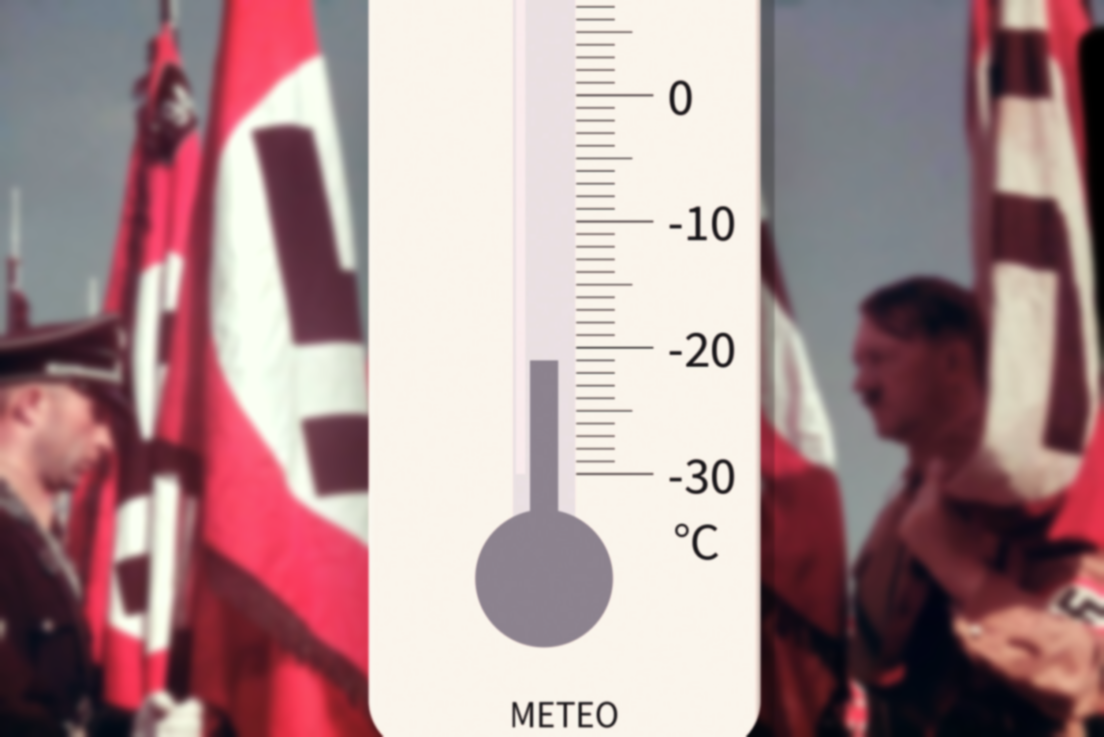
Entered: -21 °C
